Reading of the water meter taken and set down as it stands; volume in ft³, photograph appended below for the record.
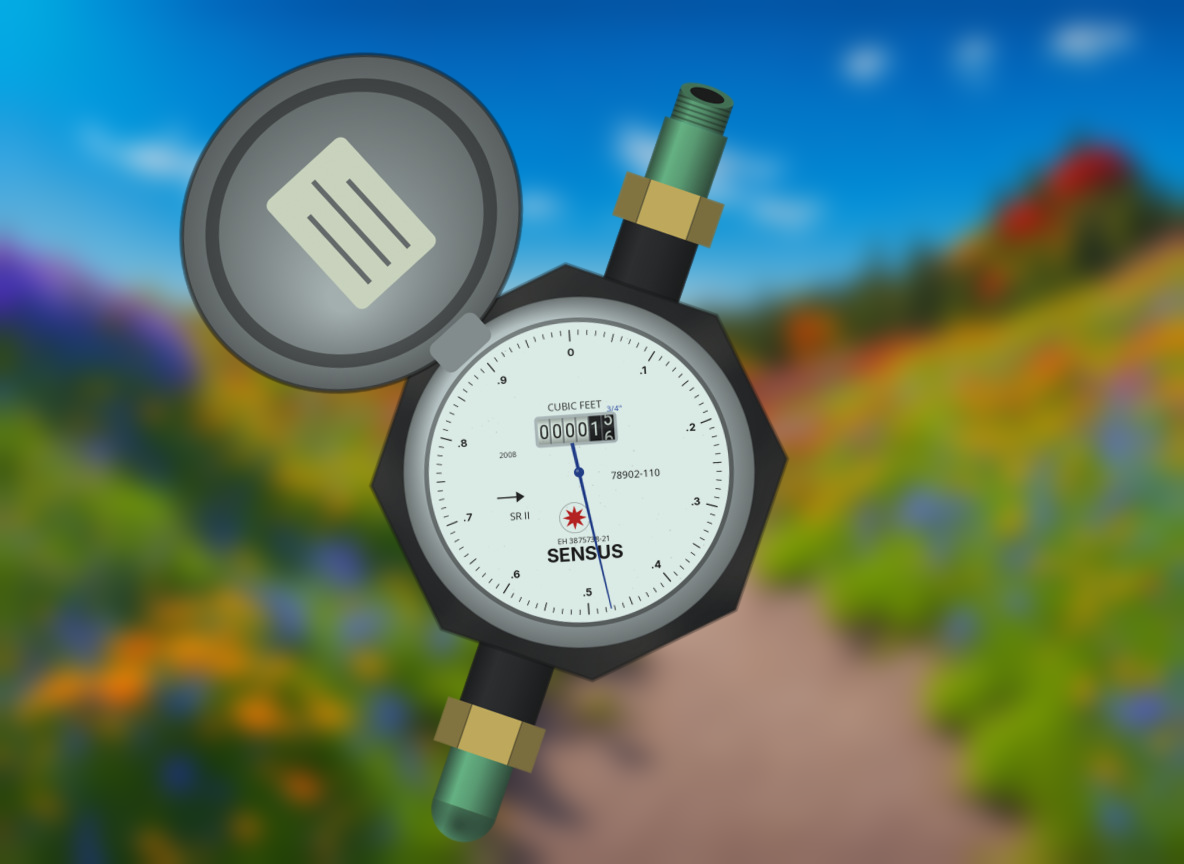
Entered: 15.47 ft³
